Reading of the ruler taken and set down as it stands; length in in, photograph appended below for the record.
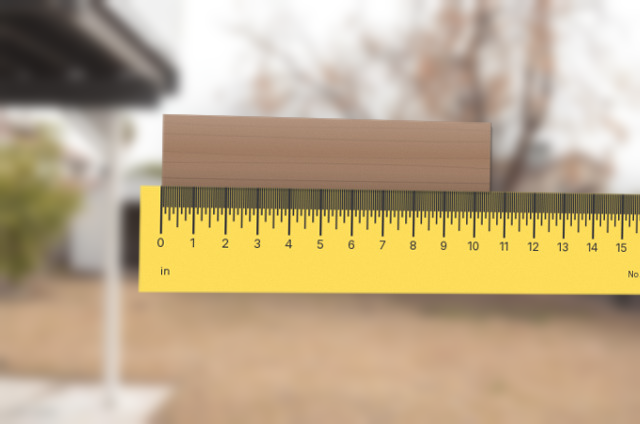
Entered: 10.5 in
